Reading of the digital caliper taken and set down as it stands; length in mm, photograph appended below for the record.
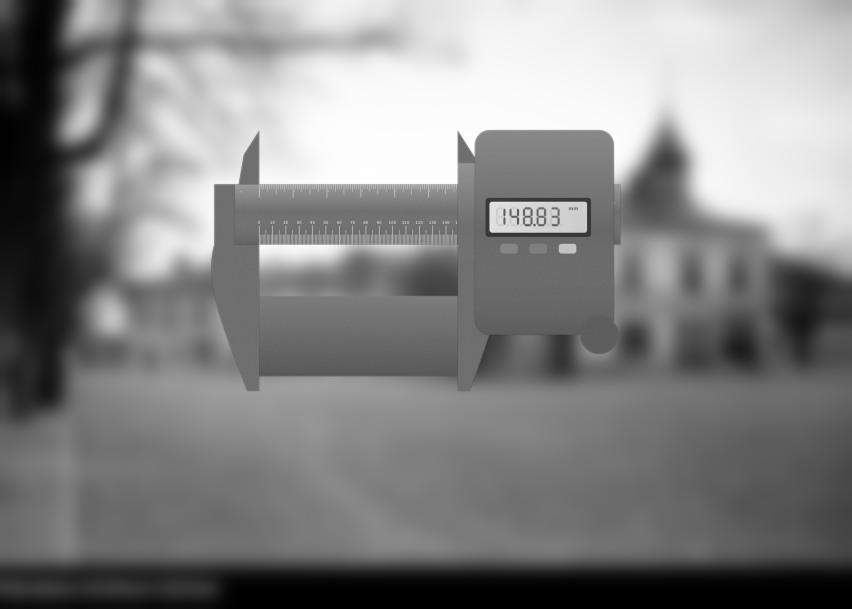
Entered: 148.83 mm
